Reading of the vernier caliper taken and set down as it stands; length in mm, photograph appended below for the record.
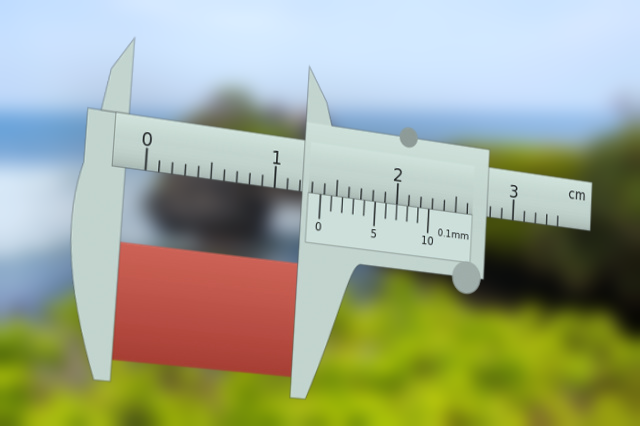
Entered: 13.7 mm
